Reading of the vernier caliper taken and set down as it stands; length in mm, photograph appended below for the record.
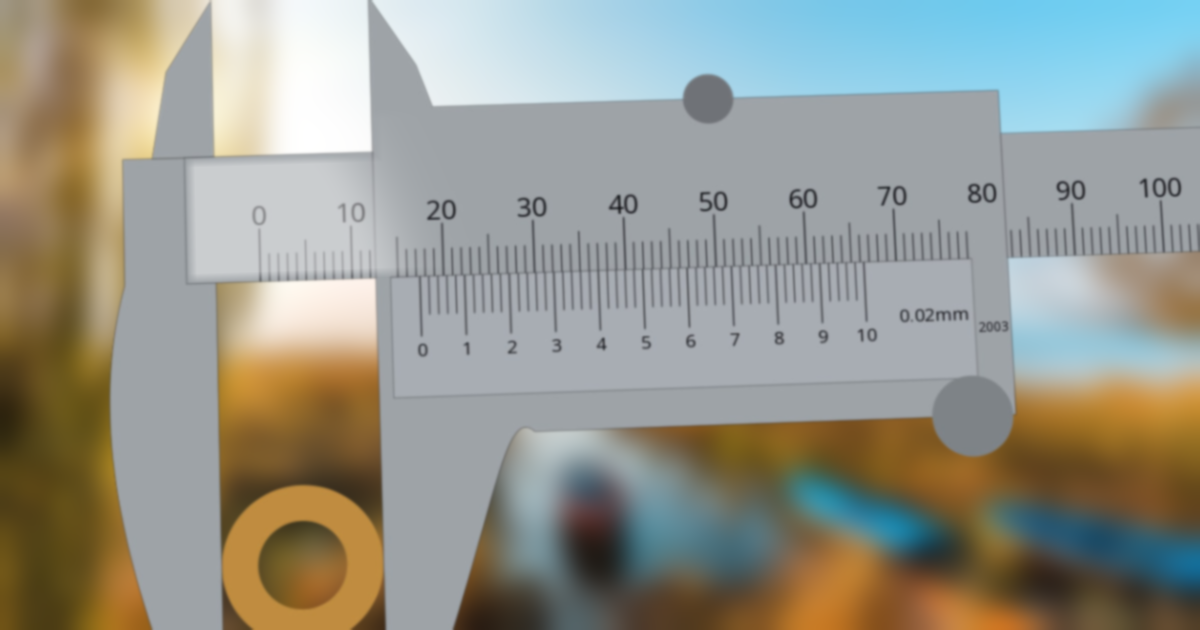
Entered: 17.4 mm
